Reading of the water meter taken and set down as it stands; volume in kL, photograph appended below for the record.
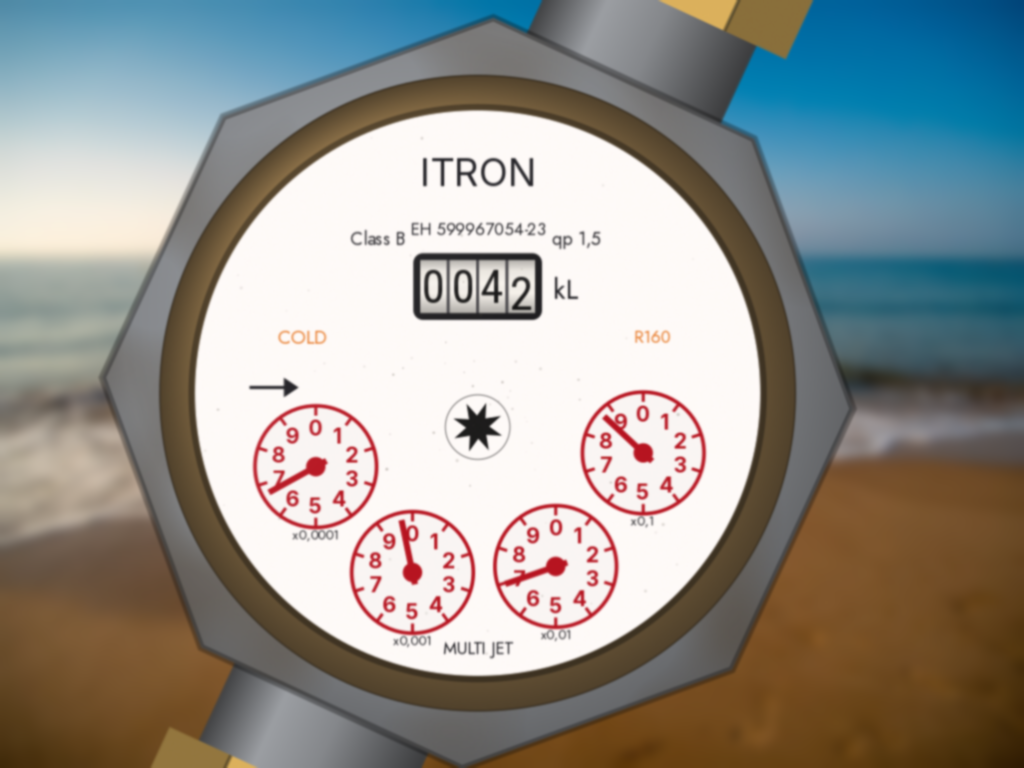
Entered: 41.8696 kL
